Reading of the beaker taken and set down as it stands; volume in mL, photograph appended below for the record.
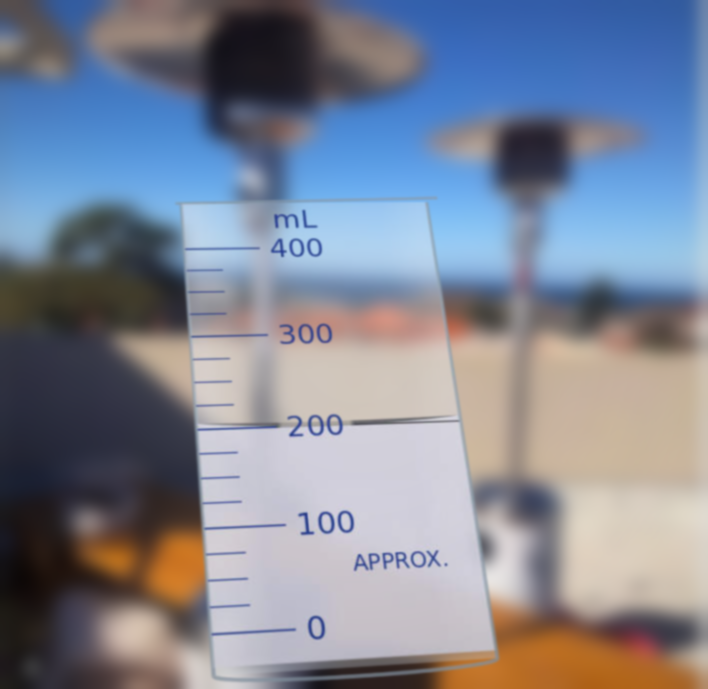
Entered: 200 mL
